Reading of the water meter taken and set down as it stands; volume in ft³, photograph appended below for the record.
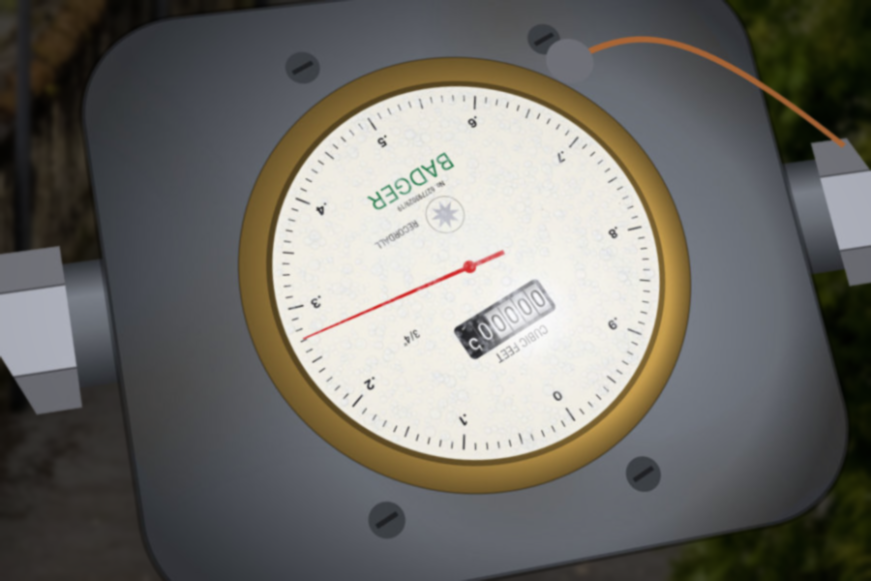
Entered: 5.27 ft³
